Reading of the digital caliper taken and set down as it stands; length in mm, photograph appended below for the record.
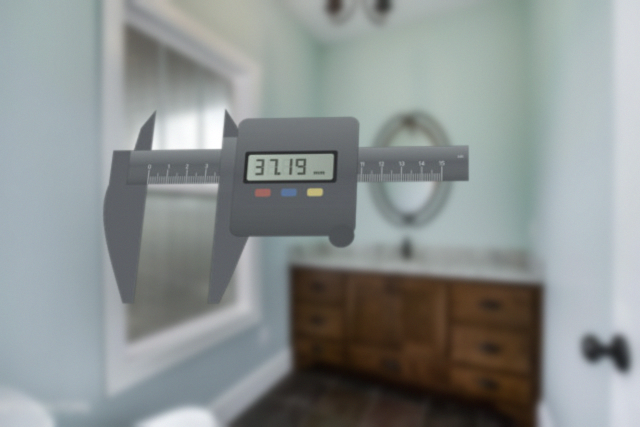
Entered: 37.19 mm
